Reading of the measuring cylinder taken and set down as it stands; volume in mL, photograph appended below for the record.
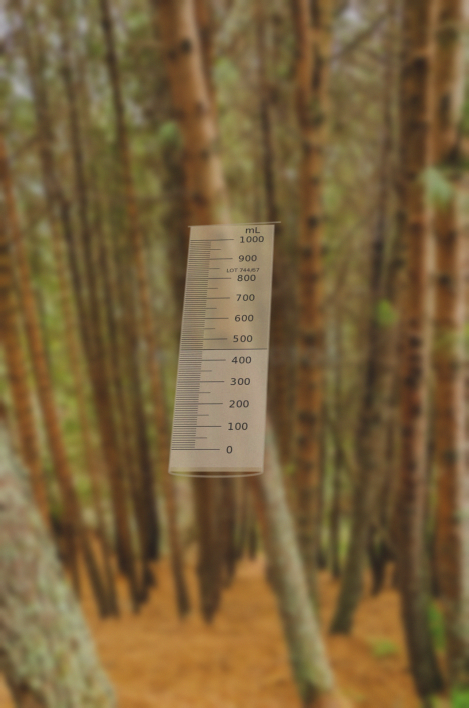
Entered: 450 mL
